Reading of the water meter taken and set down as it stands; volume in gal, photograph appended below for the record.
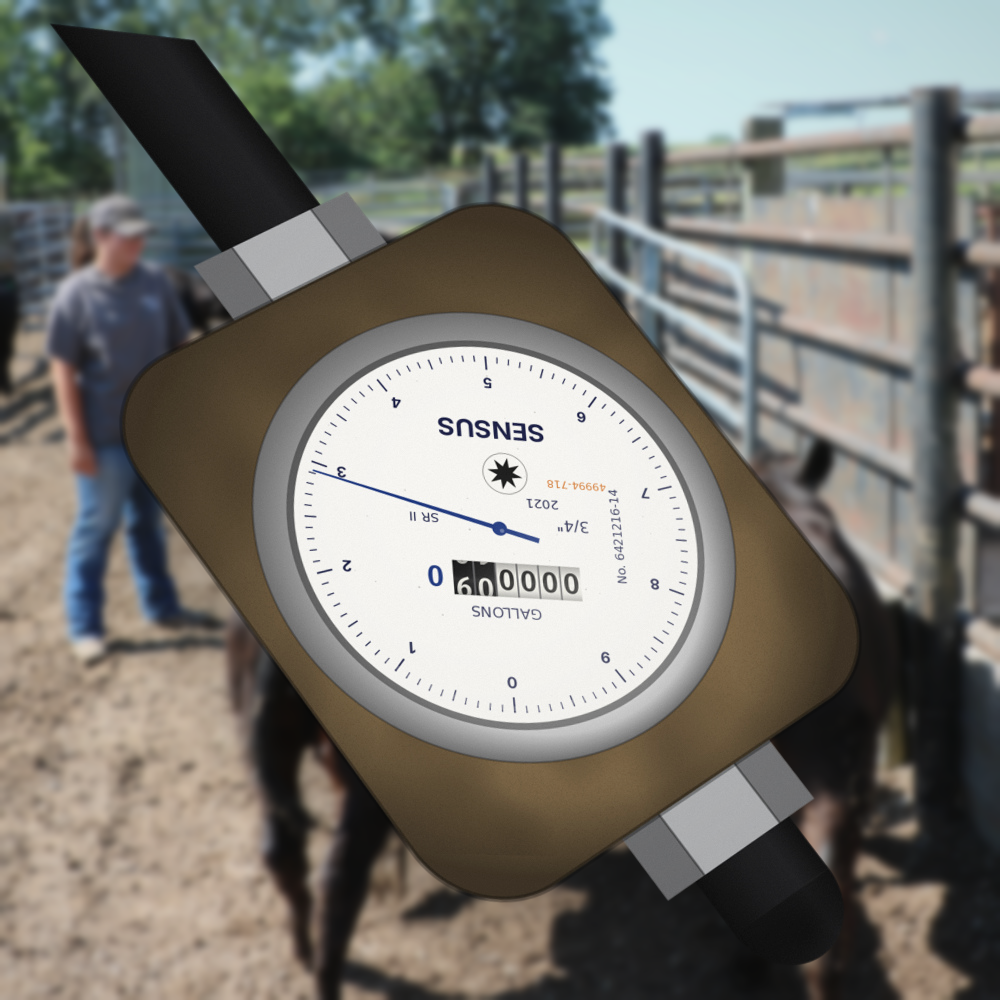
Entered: 92.9 gal
